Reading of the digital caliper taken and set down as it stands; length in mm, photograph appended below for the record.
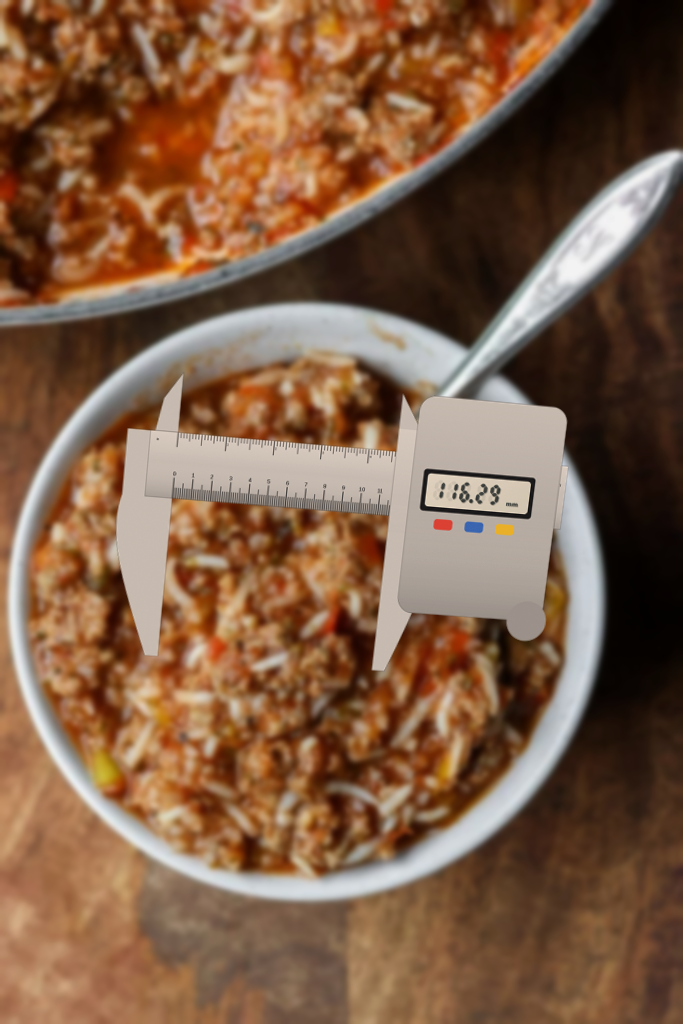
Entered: 116.29 mm
